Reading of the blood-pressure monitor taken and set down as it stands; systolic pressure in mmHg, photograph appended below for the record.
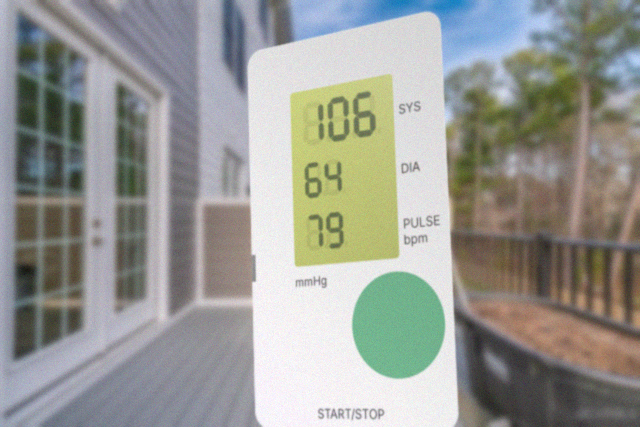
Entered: 106 mmHg
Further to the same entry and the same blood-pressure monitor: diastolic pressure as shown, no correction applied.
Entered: 64 mmHg
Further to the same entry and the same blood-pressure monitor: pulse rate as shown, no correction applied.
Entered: 79 bpm
